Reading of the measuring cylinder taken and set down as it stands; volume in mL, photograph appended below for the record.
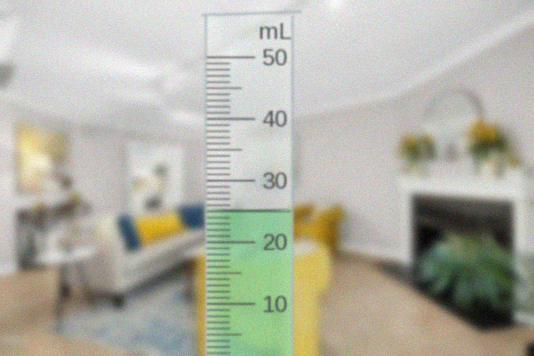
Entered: 25 mL
